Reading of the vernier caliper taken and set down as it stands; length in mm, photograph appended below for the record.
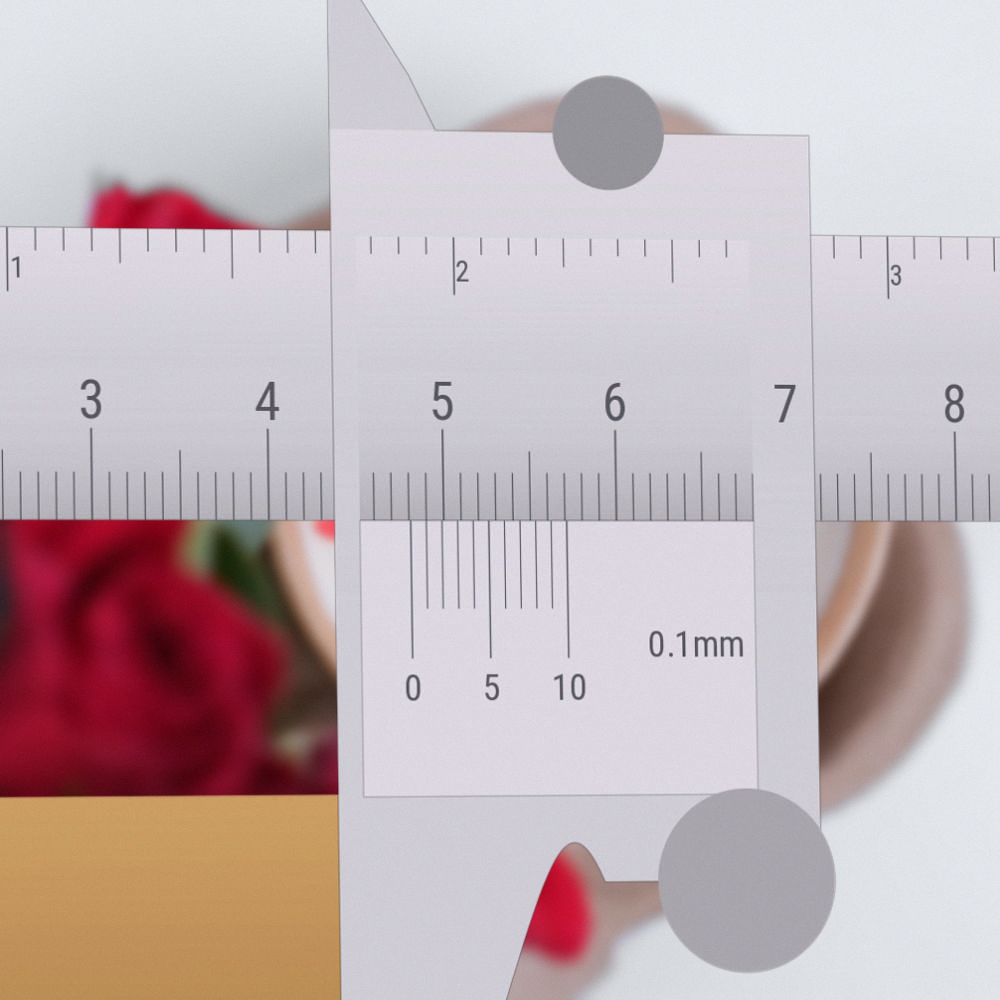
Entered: 48.1 mm
